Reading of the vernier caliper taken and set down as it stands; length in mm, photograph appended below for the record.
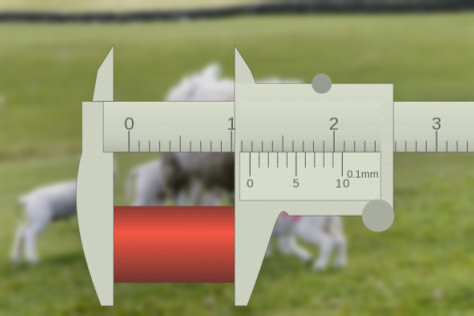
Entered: 11.8 mm
